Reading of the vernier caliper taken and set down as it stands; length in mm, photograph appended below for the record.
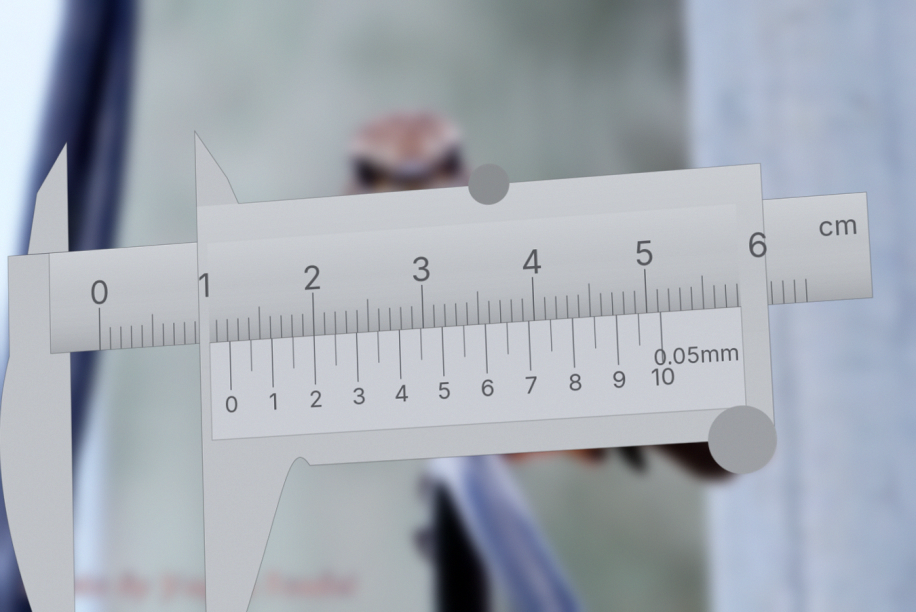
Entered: 12.2 mm
